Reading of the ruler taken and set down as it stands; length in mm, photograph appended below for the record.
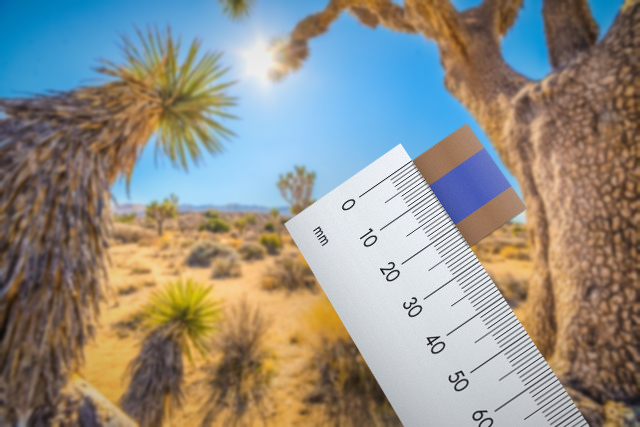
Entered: 26 mm
